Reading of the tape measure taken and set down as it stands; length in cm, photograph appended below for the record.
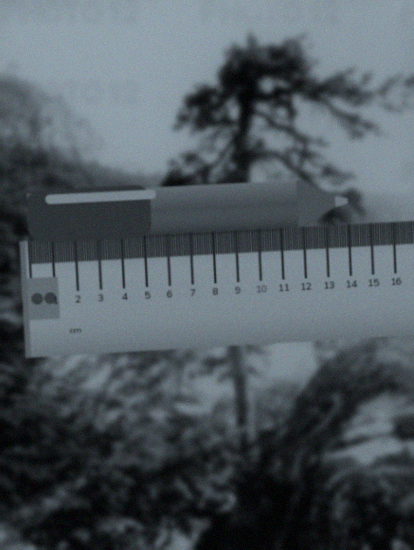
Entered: 14 cm
